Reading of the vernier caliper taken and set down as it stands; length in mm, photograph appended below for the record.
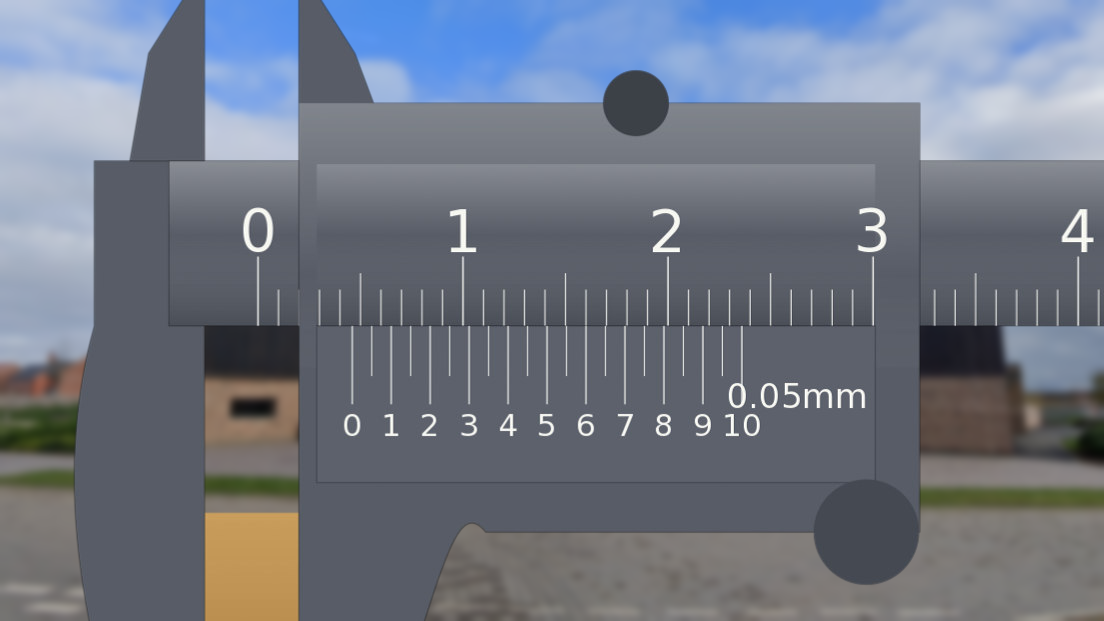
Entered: 4.6 mm
